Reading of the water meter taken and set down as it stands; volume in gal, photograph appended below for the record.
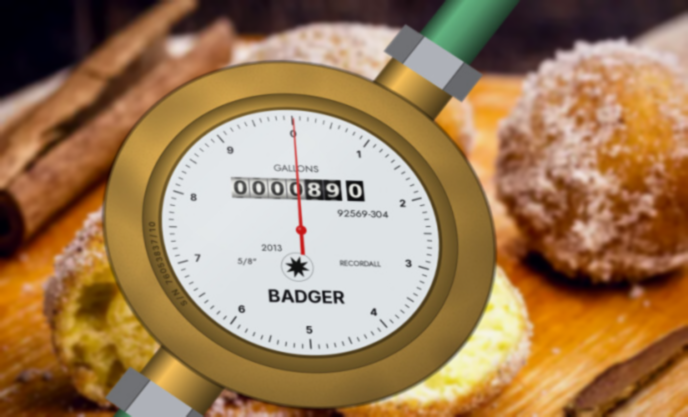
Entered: 890.0 gal
